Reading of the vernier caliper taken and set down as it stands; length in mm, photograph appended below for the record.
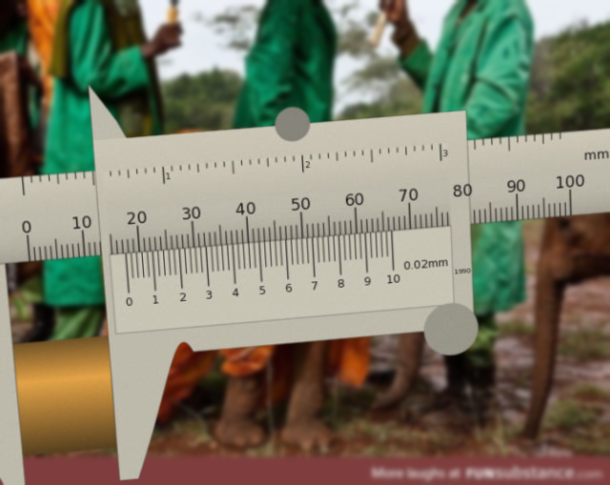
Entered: 17.5 mm
